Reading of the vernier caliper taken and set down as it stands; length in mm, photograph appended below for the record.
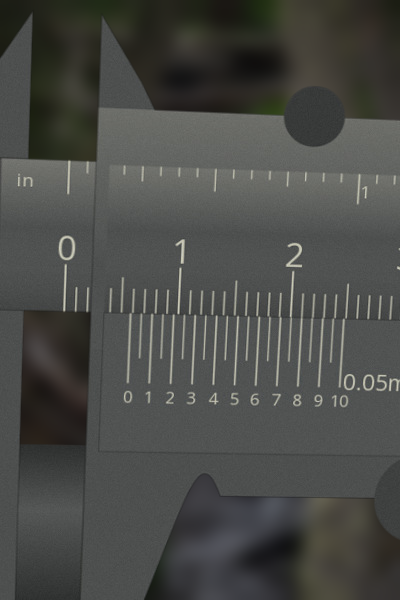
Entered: 5.8 mm
